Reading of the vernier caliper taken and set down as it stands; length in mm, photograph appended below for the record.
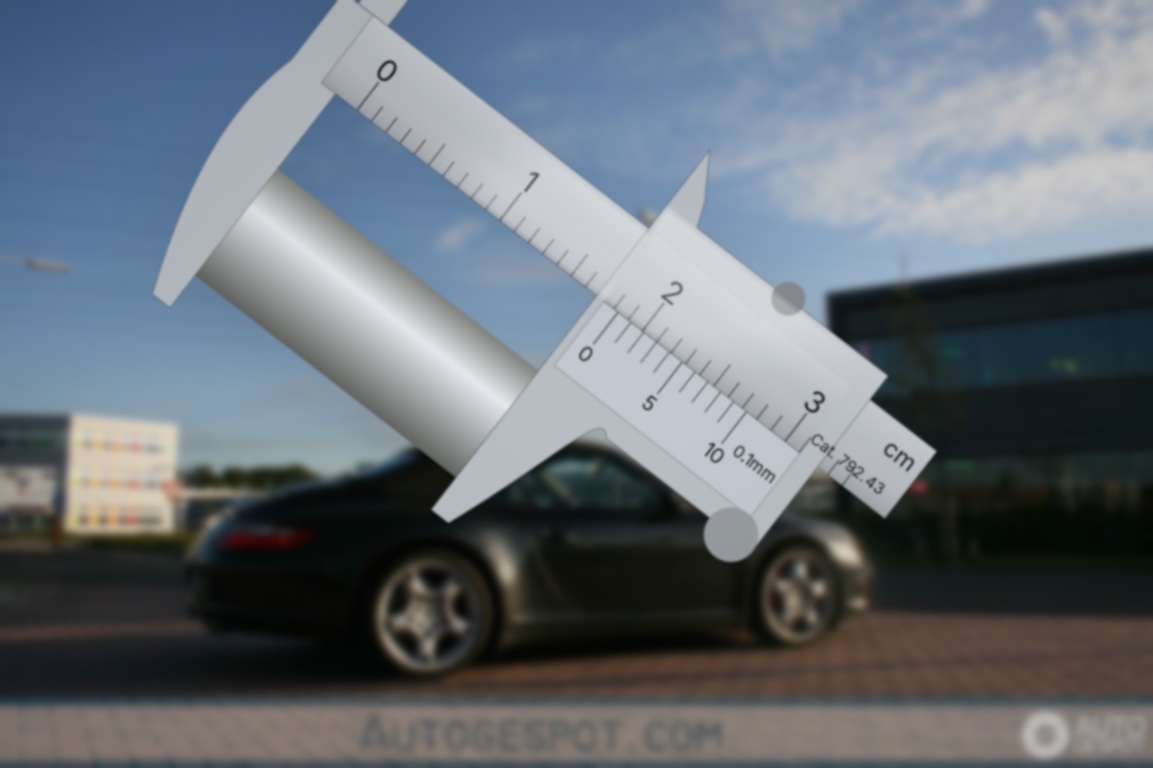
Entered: 18.3 mm
